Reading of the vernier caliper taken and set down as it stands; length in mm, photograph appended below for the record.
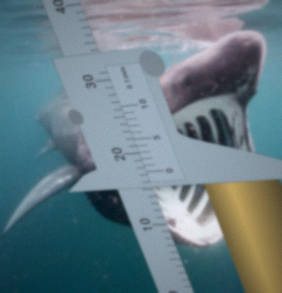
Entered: 17.4 mm
